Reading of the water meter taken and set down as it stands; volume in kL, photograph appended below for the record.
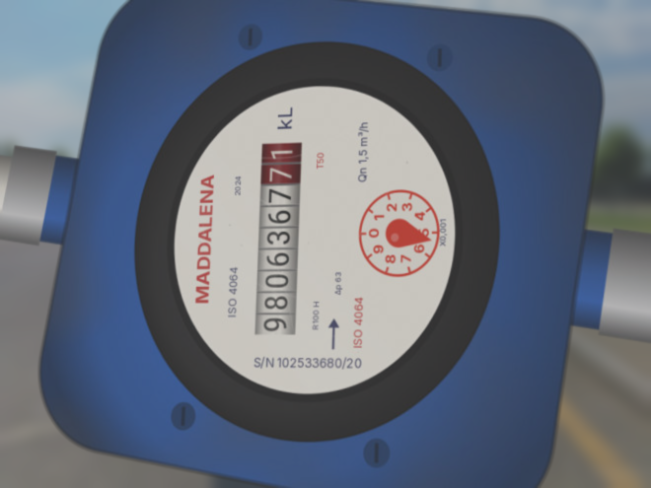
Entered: 9806367.715 kL
